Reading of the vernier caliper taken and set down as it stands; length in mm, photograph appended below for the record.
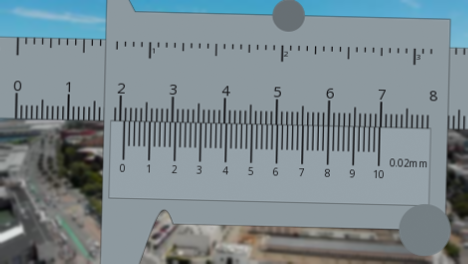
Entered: 20.8 mm
